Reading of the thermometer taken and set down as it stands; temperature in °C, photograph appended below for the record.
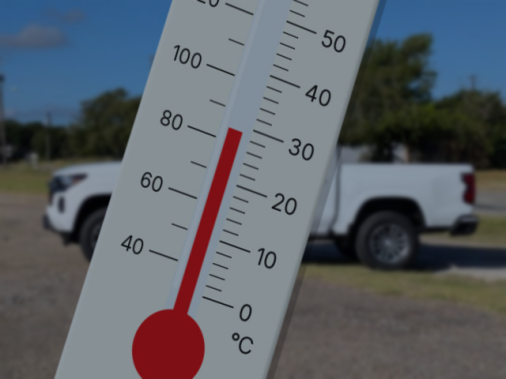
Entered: 29 °C
